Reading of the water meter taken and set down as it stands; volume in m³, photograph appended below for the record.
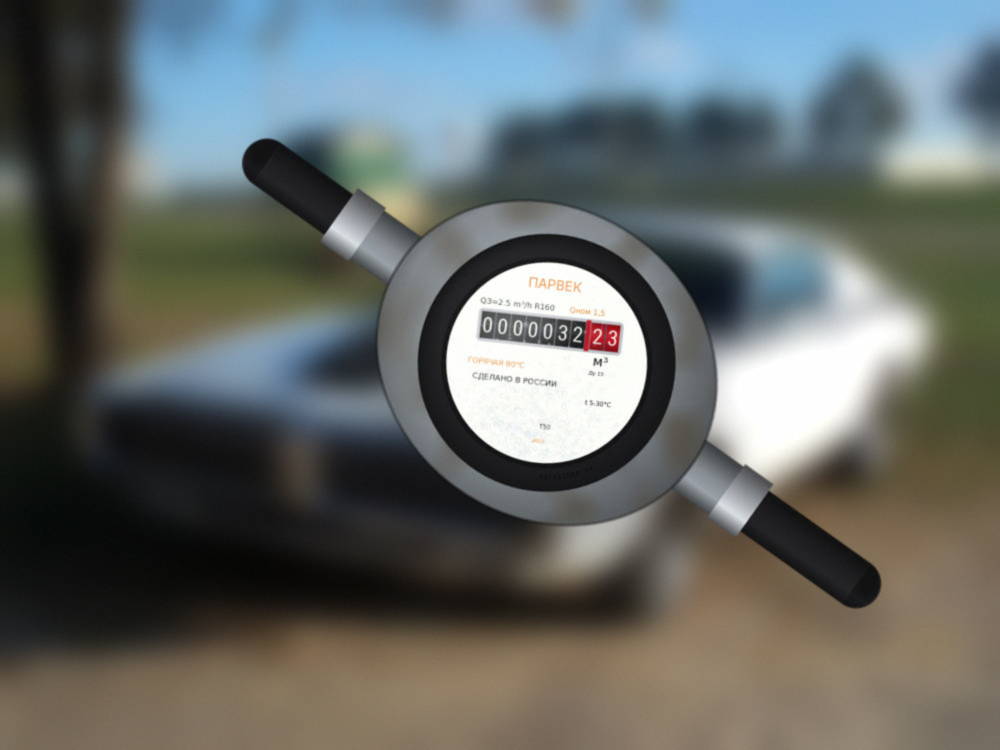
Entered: 32.23 m³
